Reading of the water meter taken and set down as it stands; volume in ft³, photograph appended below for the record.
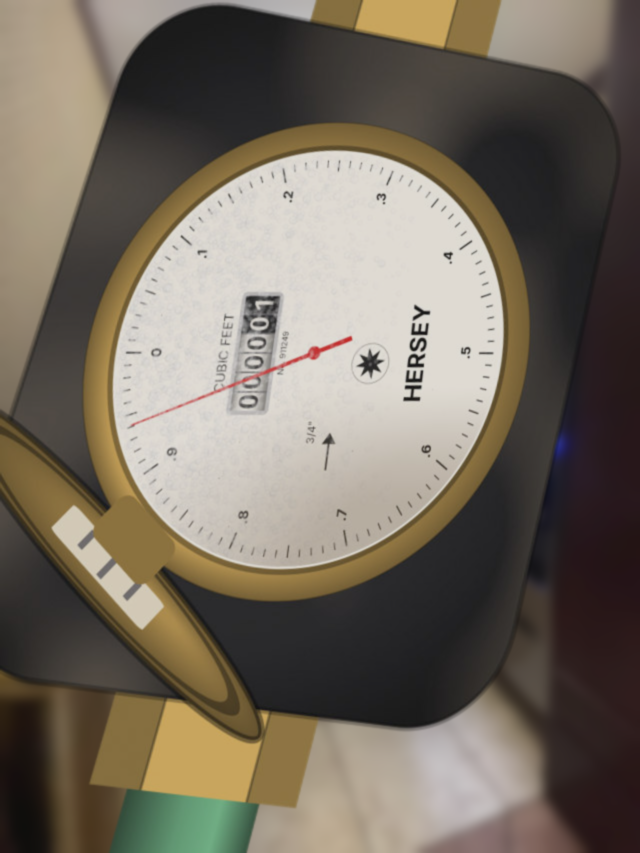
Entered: 0.94 ft³
